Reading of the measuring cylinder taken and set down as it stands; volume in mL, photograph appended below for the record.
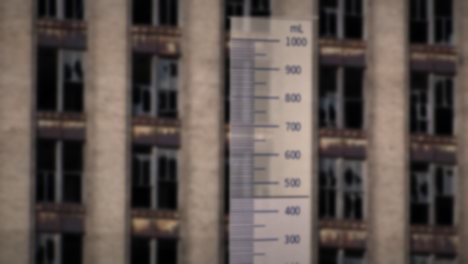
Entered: 450 mL
